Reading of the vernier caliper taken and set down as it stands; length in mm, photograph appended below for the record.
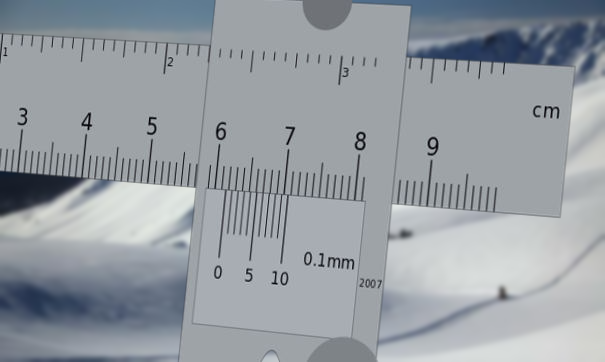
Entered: 61.6 mm
